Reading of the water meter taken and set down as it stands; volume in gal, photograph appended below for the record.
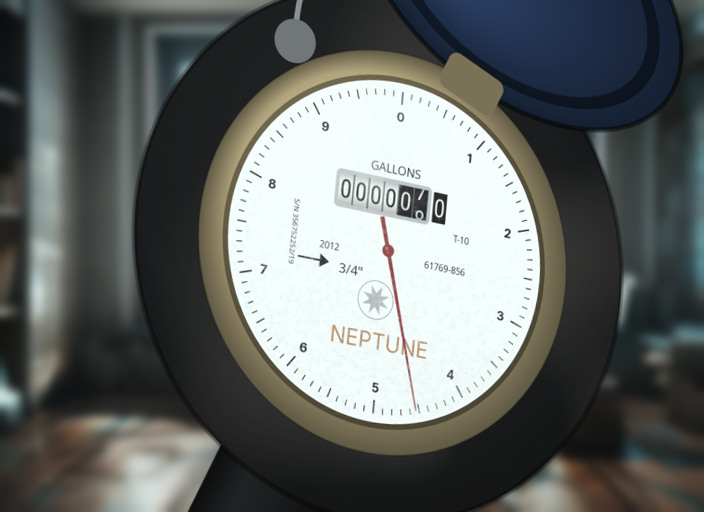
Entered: 74.5 gal
